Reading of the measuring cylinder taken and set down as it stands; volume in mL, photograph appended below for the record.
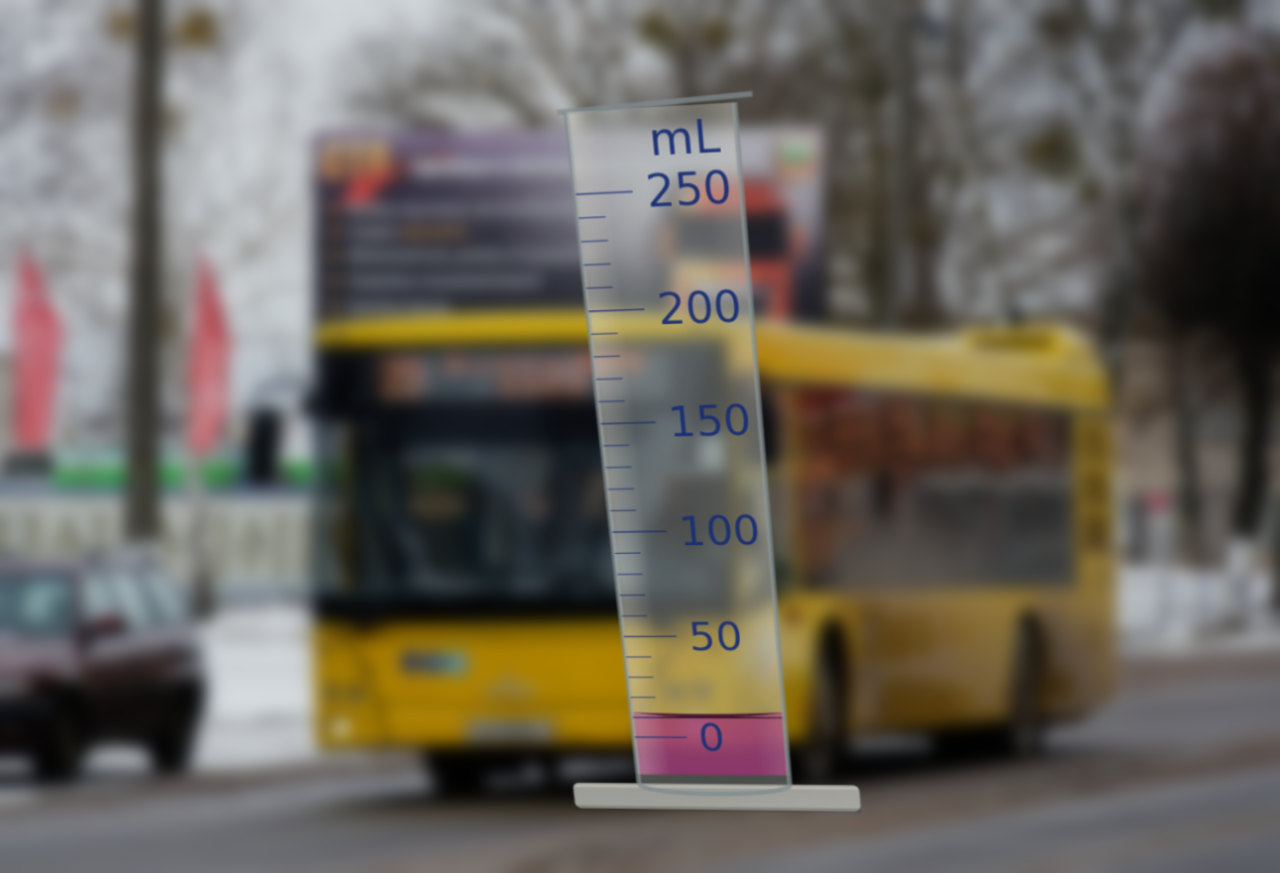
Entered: 10 mL
